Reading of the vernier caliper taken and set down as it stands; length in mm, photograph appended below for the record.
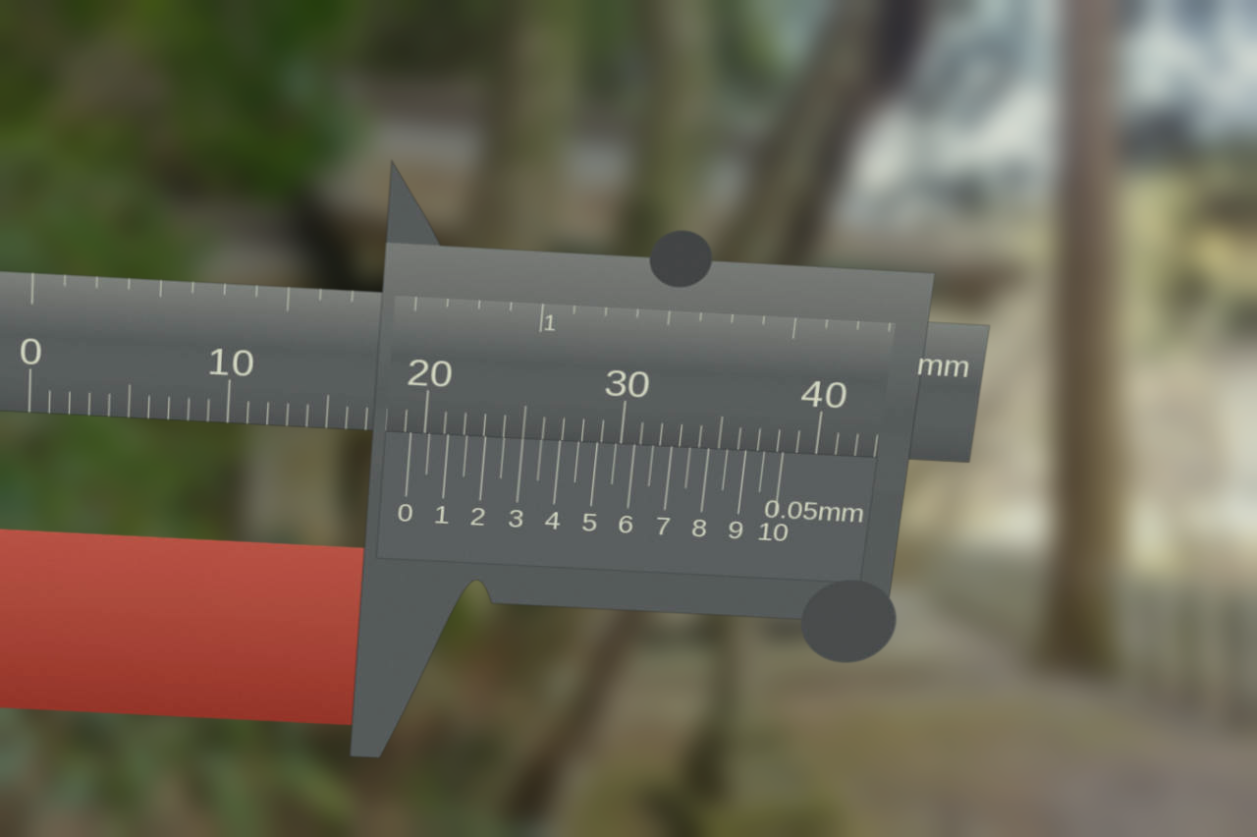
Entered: 19.3 mm
